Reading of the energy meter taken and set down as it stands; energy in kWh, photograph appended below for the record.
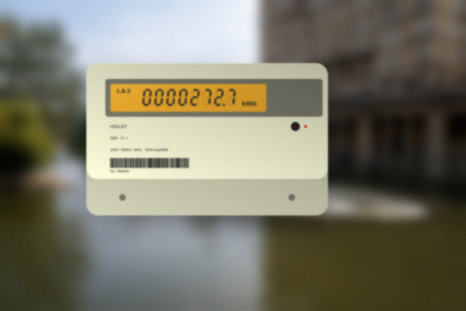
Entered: 272.7 kWh
